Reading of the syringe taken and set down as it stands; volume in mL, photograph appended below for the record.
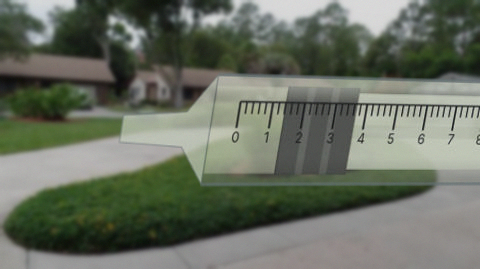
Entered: 1.4 mL
